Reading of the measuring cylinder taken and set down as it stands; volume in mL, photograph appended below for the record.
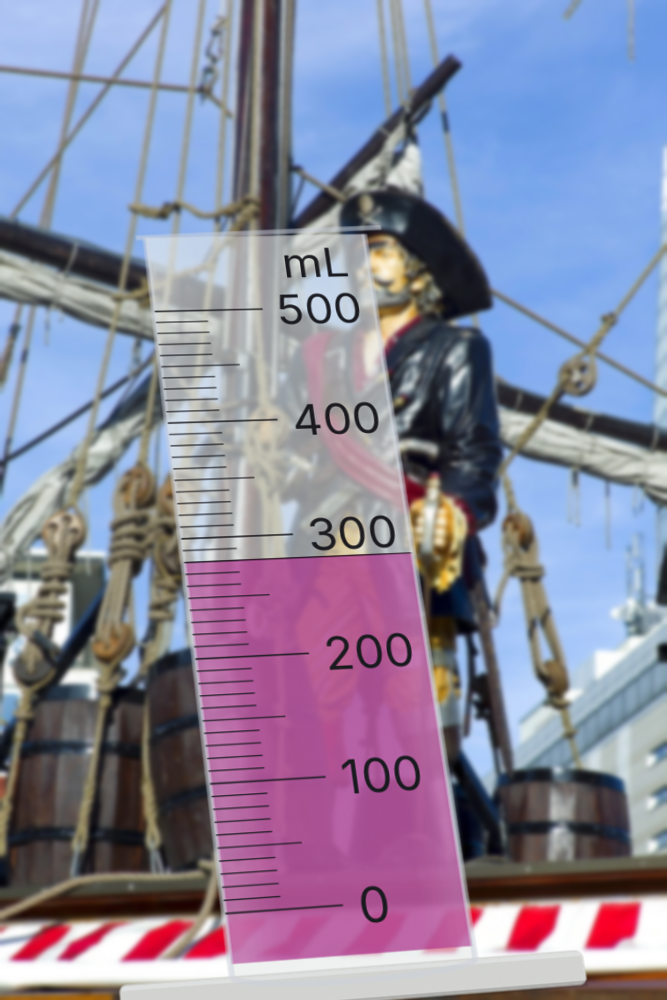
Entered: 280 mL
